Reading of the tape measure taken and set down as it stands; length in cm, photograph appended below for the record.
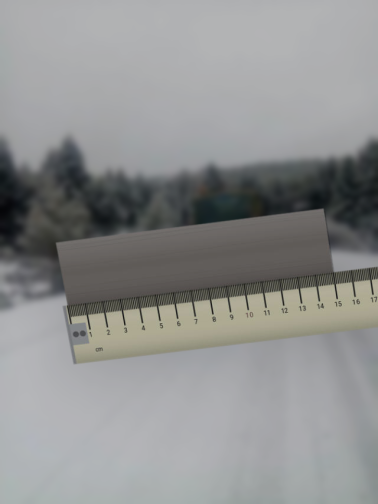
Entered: 15 cm
